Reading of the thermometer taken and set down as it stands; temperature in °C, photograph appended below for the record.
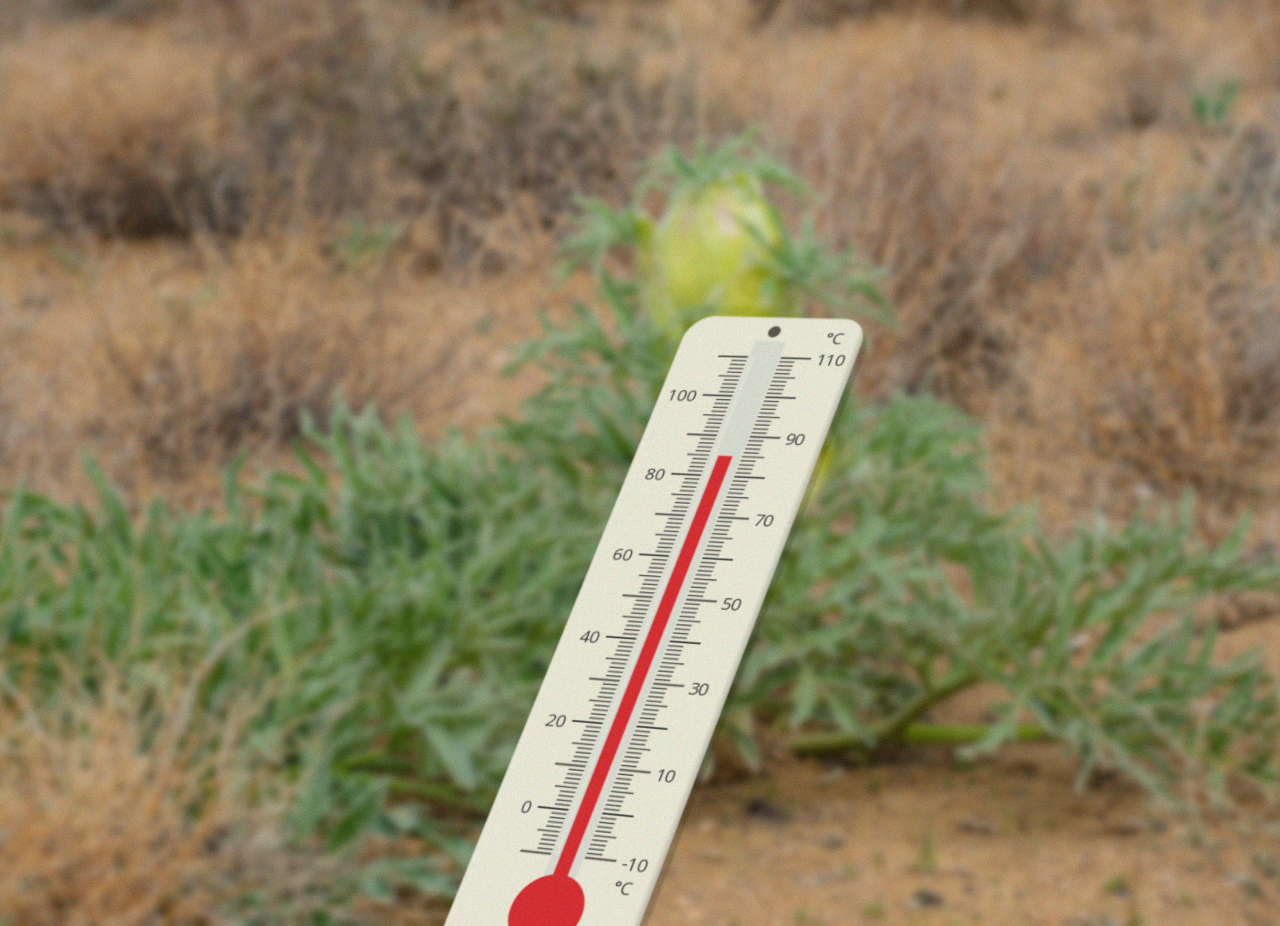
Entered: 85 °C
